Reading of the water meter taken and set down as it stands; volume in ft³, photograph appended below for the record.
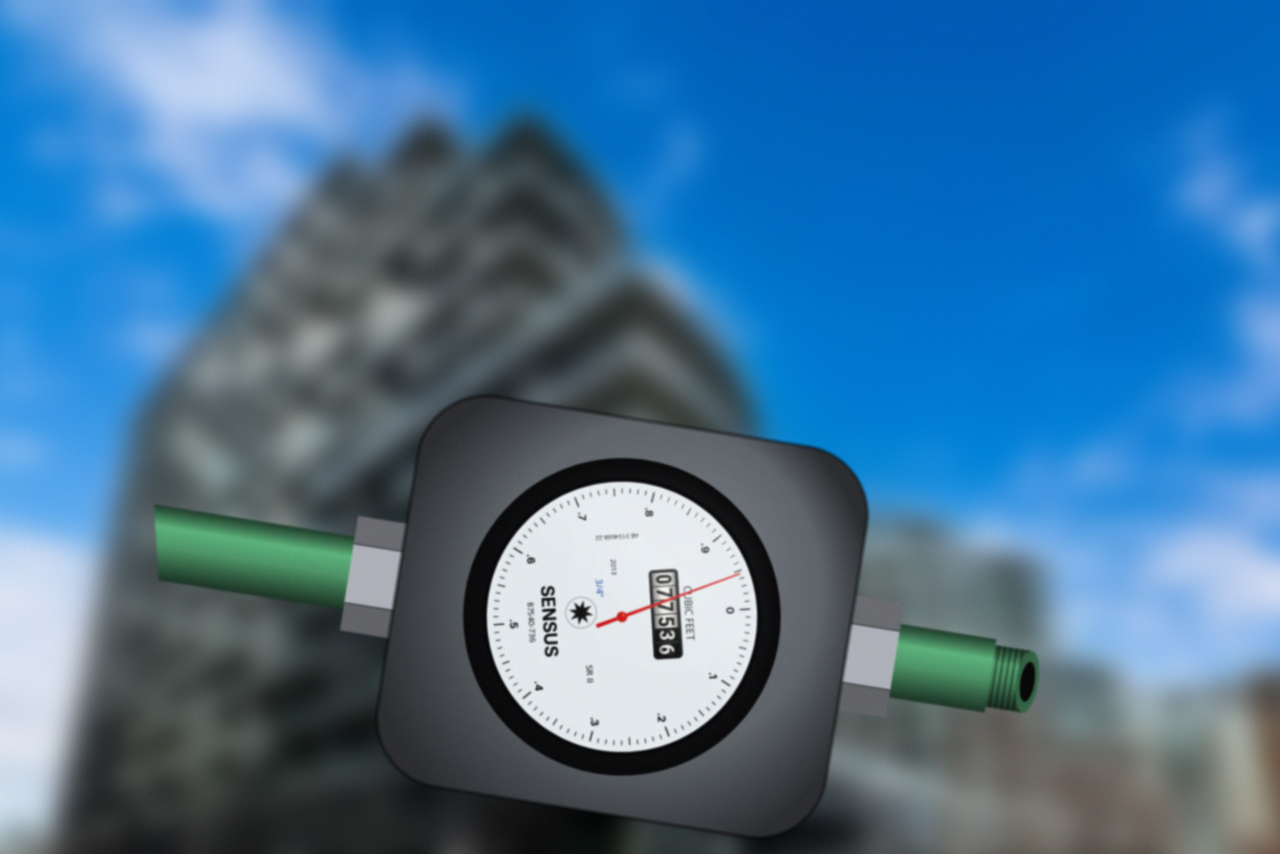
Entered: 77535.95 ft³
